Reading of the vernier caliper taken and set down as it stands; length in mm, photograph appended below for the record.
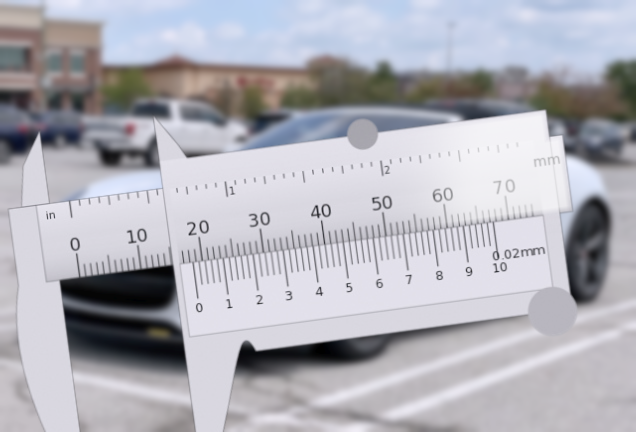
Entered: 18.5 mm
